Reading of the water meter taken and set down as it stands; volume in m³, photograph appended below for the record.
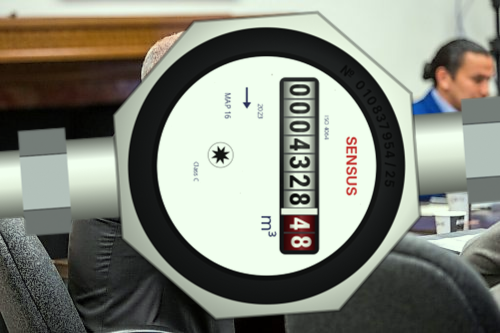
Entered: 4328.48 m³
